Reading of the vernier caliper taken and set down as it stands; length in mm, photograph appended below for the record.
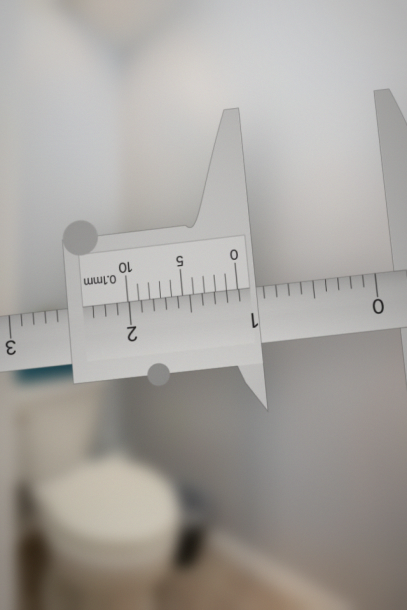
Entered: 11.1 mm
